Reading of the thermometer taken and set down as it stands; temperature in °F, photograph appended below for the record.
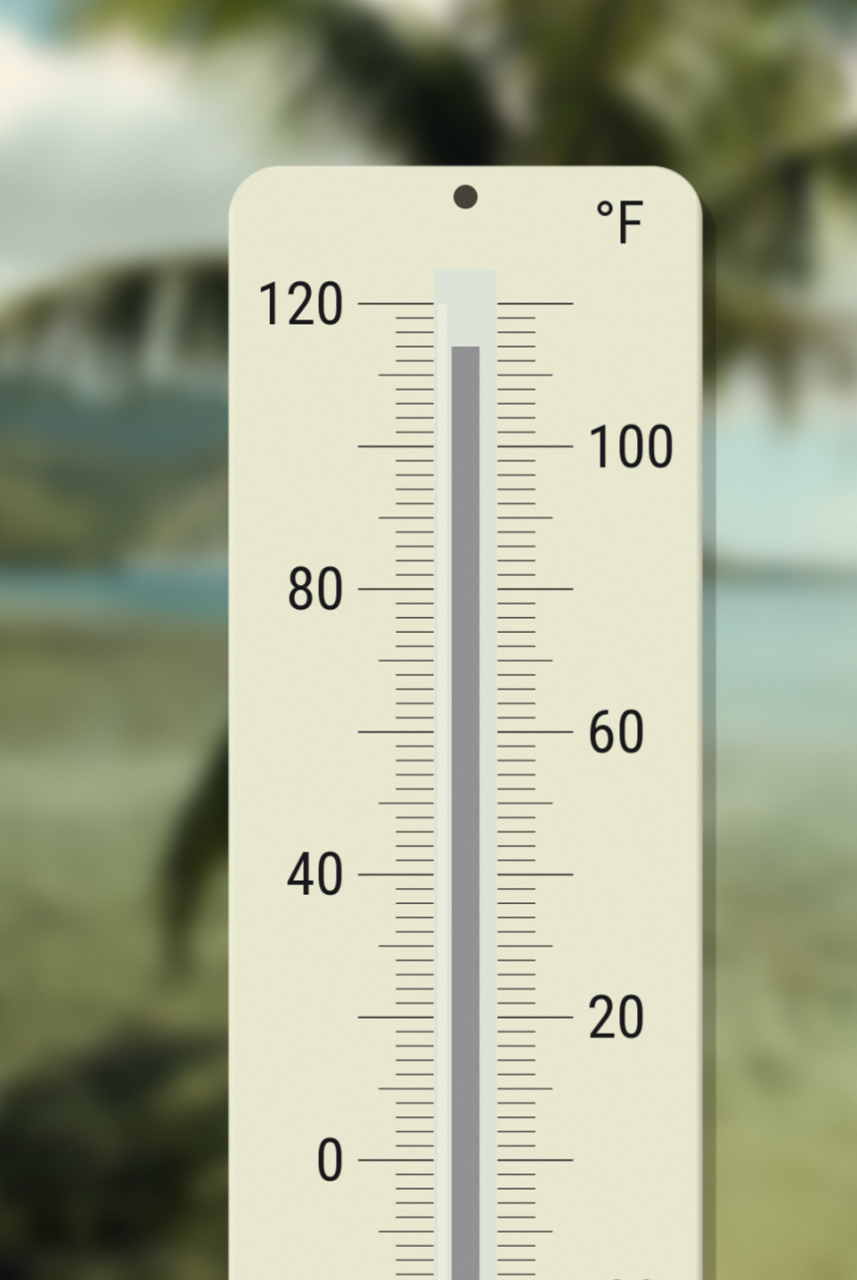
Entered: 114 °F
